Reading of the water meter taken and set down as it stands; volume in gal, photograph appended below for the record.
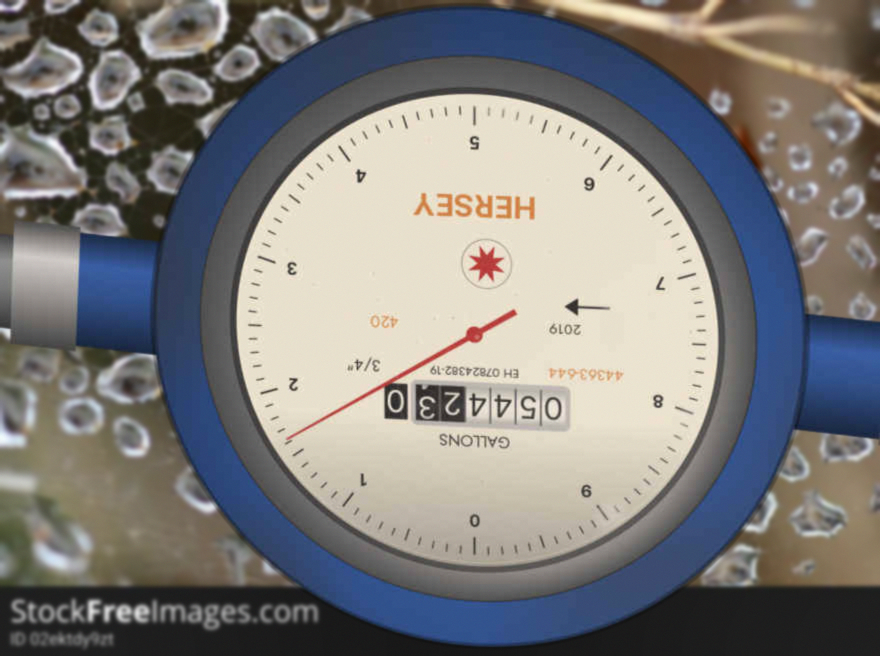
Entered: 544231.6 gal
